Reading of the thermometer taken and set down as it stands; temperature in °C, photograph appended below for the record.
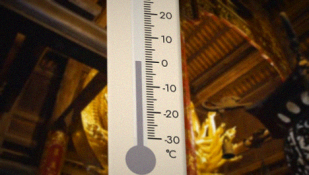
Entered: 0 °C
